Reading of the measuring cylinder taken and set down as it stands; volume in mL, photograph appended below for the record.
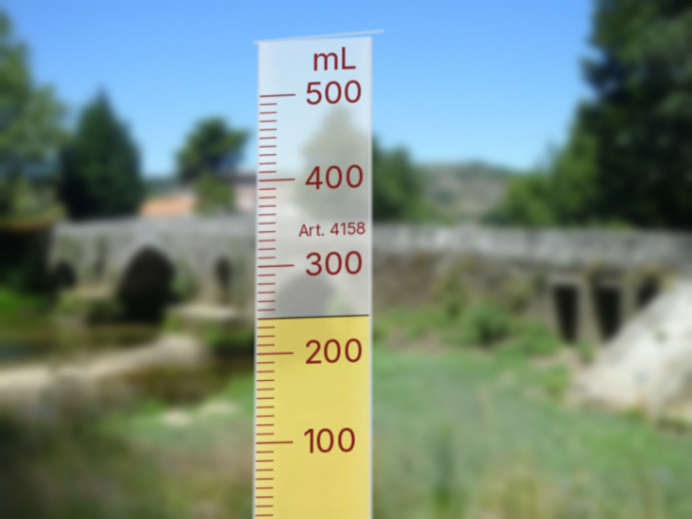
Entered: 240 mL
